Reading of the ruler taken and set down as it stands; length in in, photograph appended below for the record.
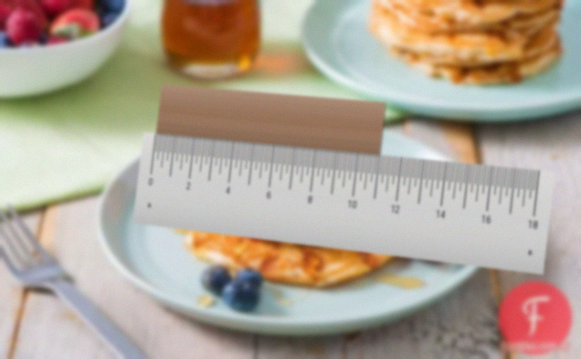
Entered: 11 in
